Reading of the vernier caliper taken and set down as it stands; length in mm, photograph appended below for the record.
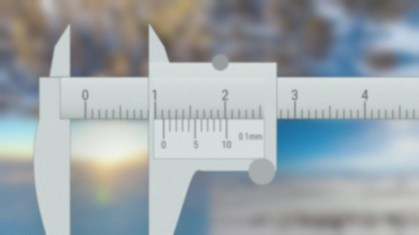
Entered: 11.2 mm
